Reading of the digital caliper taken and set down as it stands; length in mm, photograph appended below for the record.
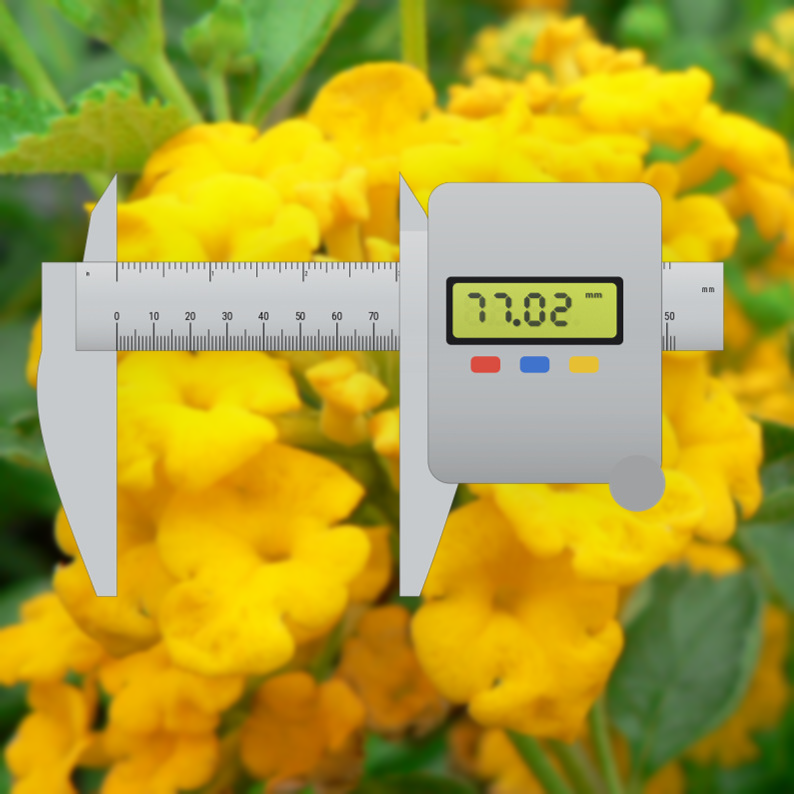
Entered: 77.02 mm
